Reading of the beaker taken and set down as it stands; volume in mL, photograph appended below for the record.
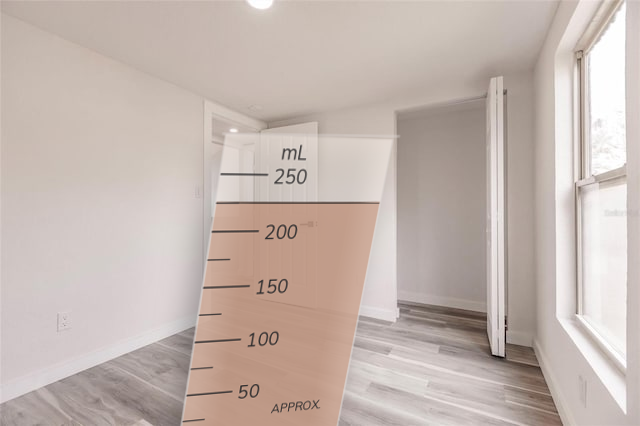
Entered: 225 mL
